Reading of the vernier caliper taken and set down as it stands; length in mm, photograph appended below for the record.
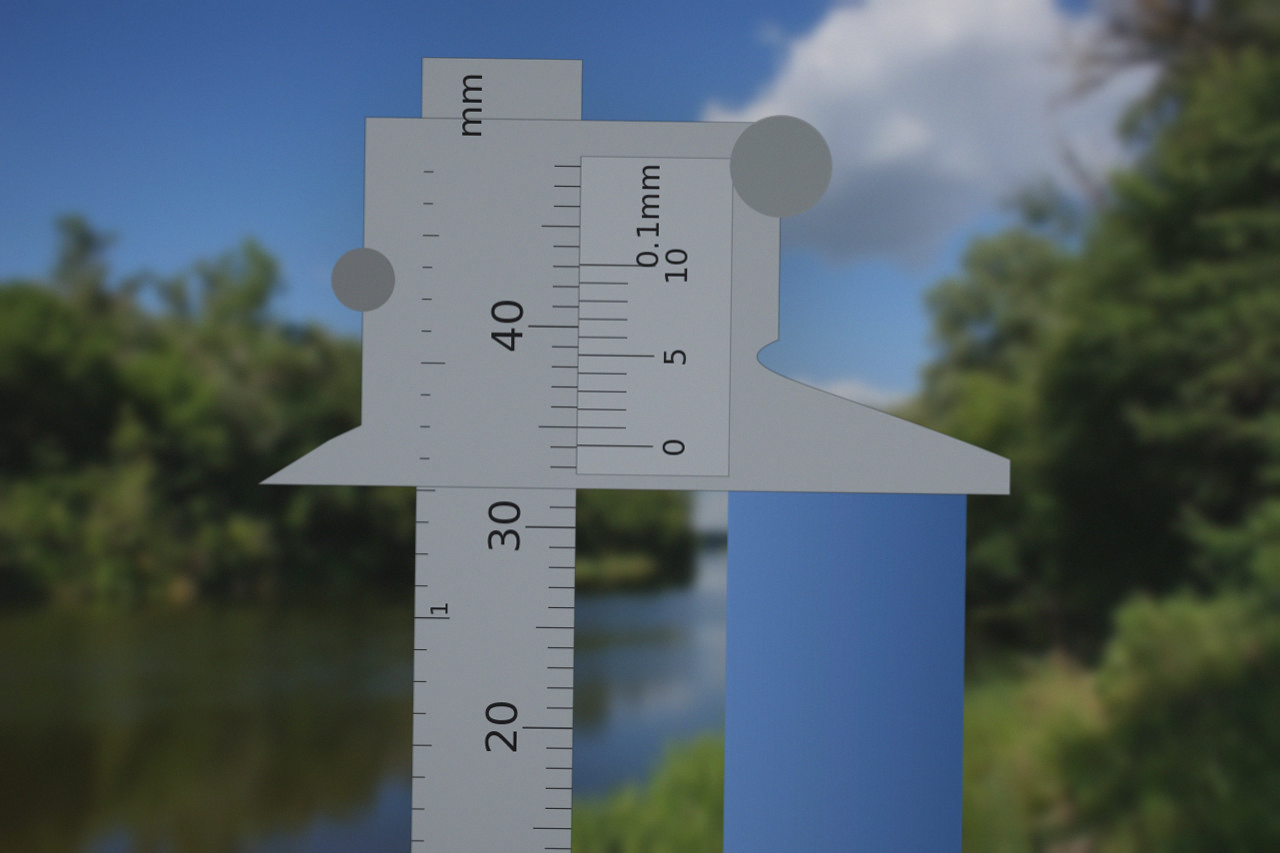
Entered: 34.1 mm
